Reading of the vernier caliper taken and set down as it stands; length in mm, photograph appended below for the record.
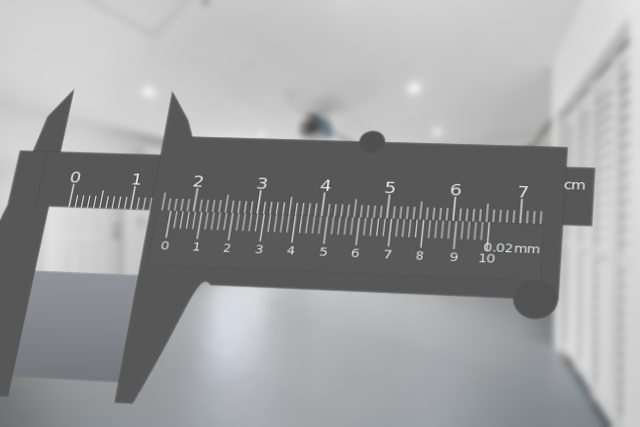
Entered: 16.4 mm
